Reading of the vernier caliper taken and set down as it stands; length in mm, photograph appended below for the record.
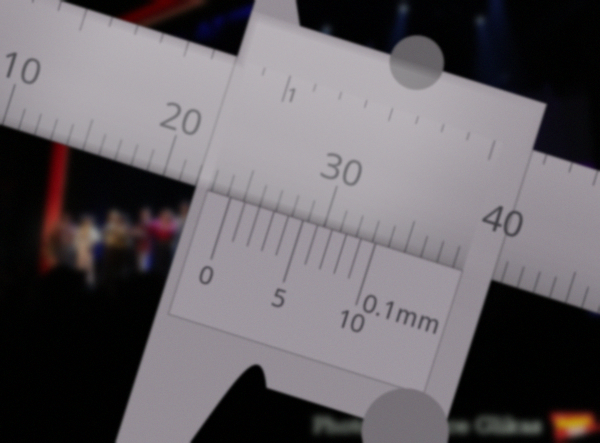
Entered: 24.2 mm
